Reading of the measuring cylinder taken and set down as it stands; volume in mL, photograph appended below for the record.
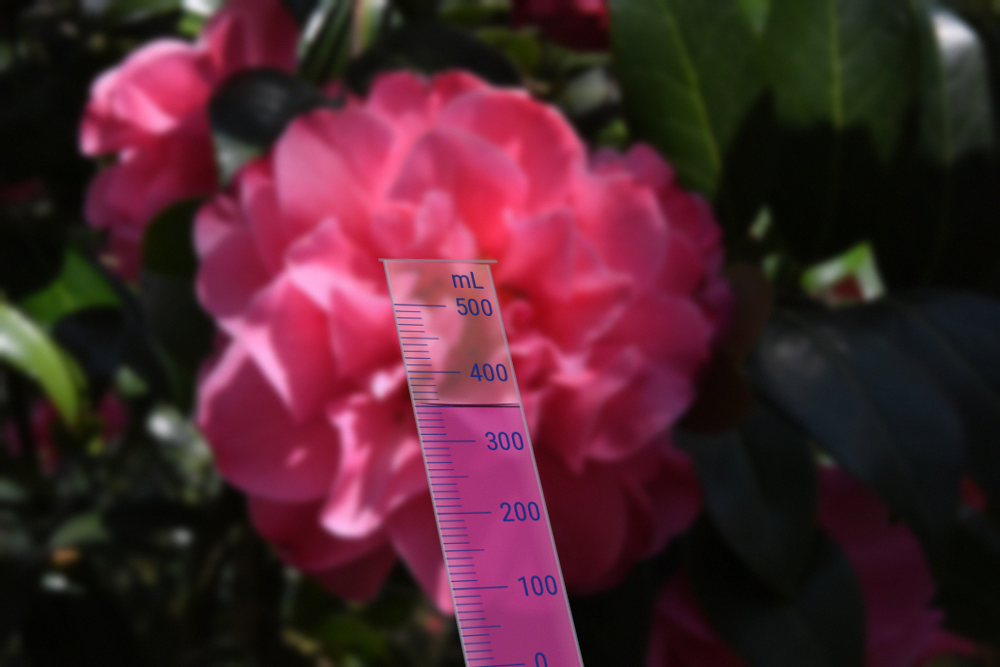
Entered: 350 mL
